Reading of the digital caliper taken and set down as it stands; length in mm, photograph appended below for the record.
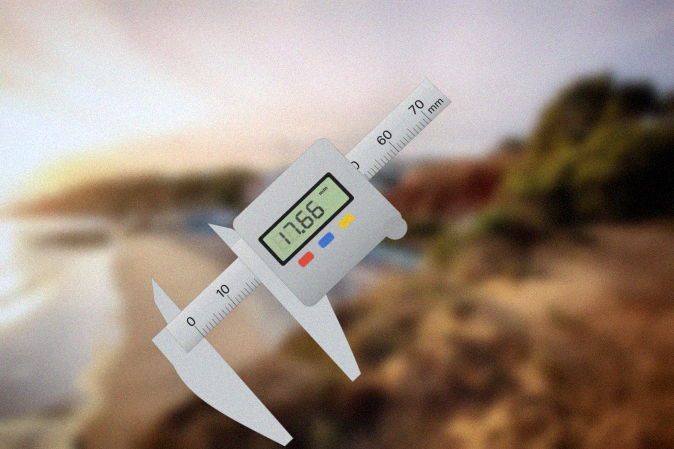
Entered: 17.66 mm
